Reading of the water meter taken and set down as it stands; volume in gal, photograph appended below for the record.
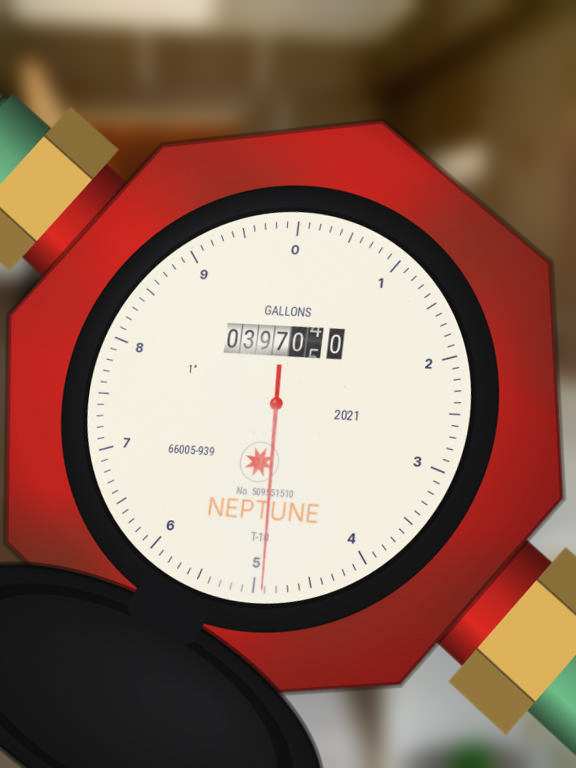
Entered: 397044.9 gal
